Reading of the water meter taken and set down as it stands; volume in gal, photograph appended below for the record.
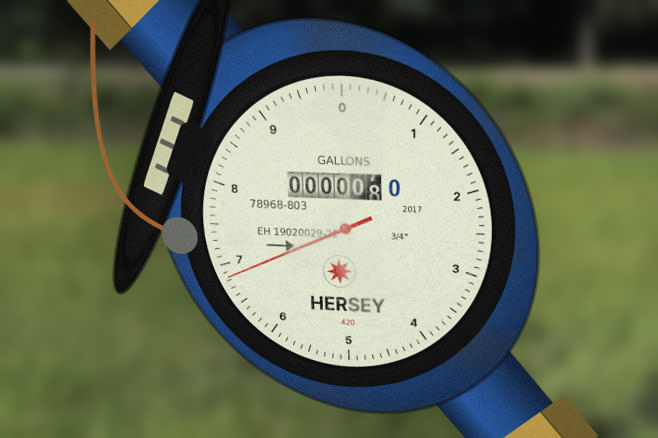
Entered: 76.8 gal
